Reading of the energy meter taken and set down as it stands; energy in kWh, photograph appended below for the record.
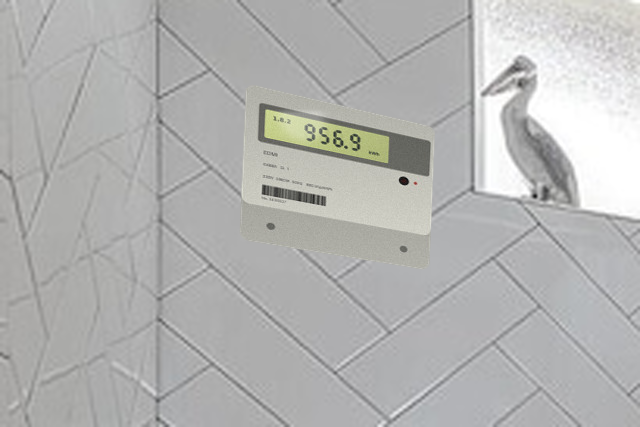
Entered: 956.9 kWh
